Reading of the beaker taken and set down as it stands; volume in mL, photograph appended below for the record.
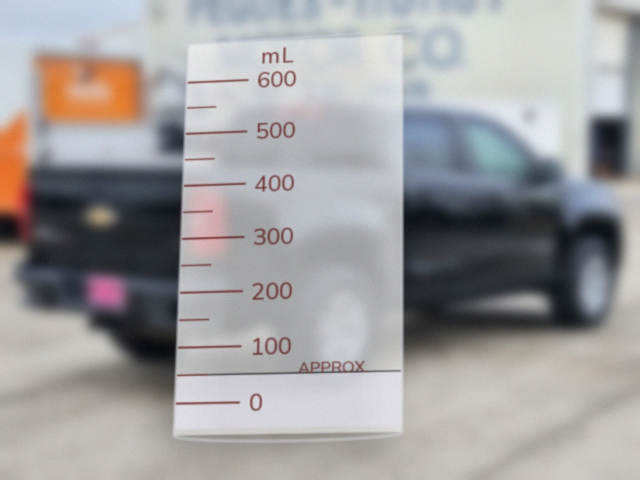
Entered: 50 mL
